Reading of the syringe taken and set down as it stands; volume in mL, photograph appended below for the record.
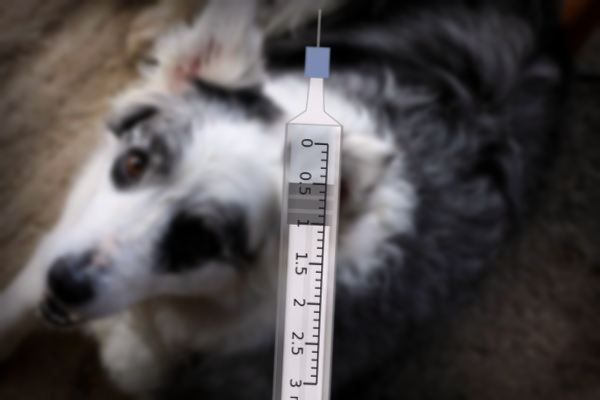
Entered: 0.5 mL
